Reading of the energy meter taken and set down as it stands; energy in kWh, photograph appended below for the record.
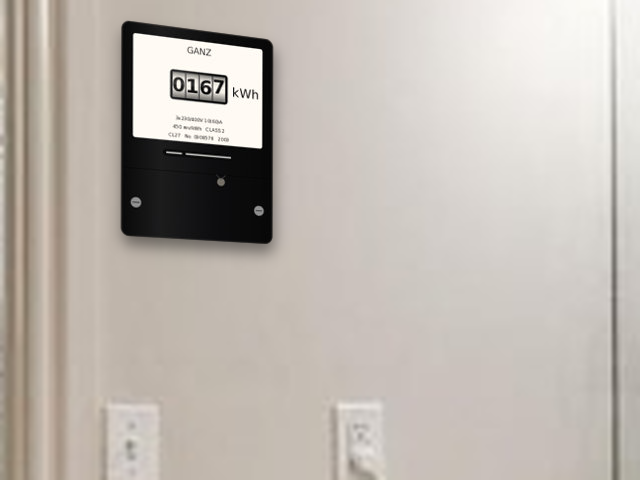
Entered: 167 kWh
